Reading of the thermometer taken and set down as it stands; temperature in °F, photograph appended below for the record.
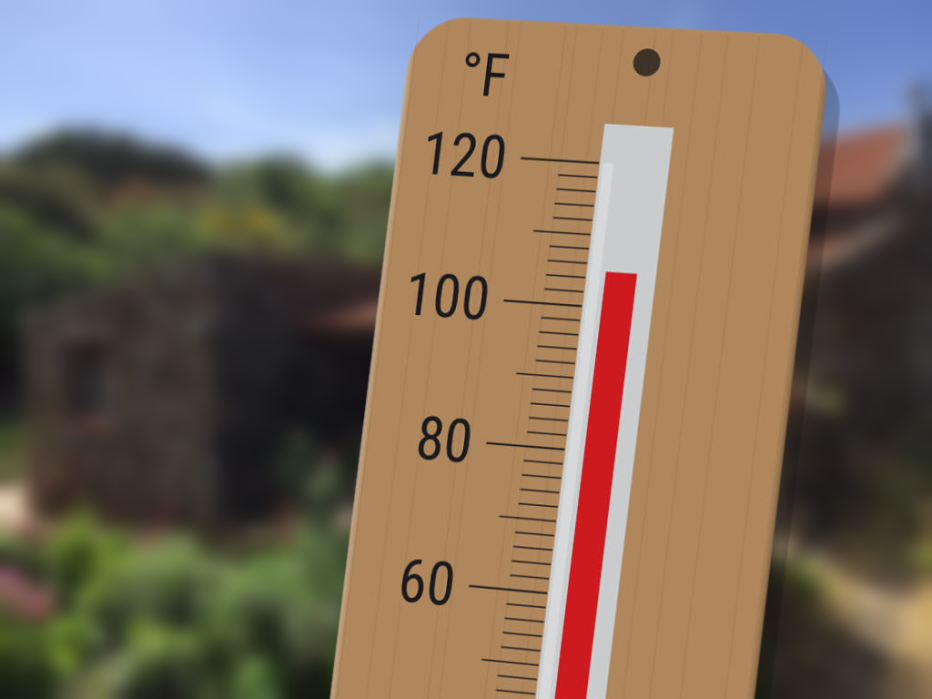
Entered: 105 °F
